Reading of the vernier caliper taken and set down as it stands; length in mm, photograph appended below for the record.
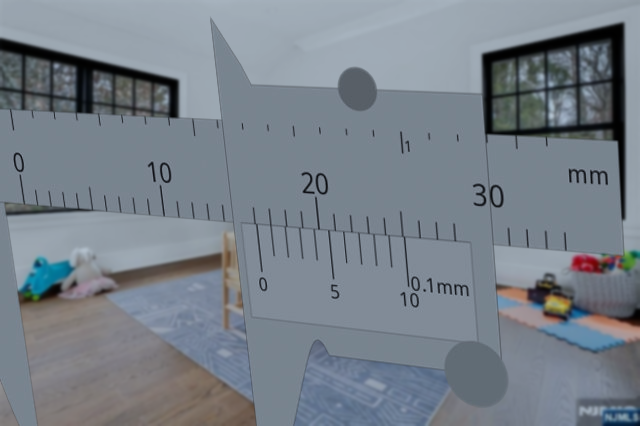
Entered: 16.1 mm
